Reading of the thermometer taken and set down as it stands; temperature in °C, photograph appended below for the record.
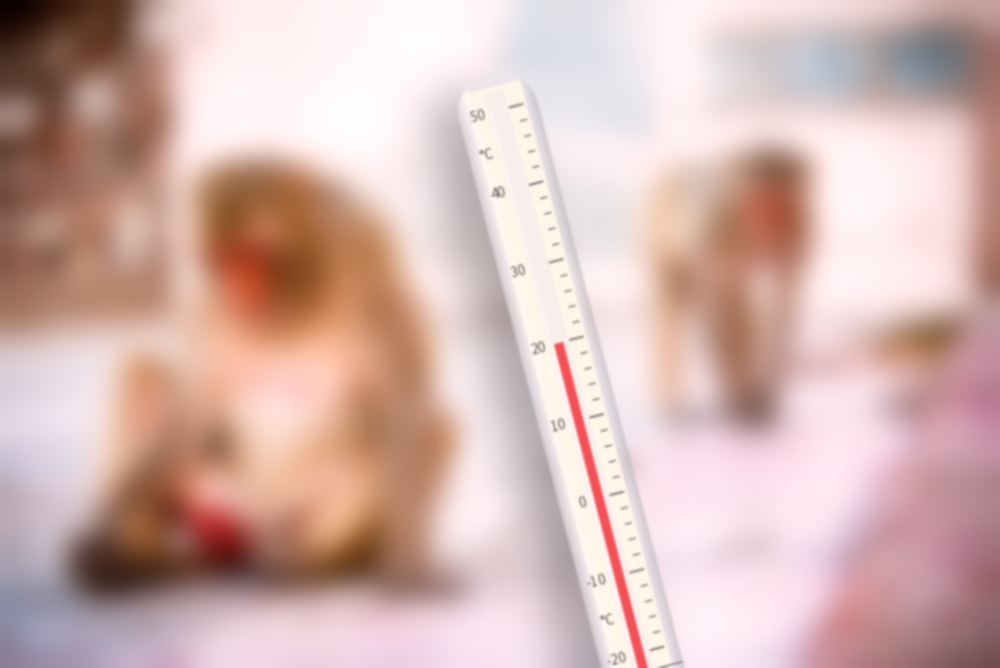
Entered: 20 °C
